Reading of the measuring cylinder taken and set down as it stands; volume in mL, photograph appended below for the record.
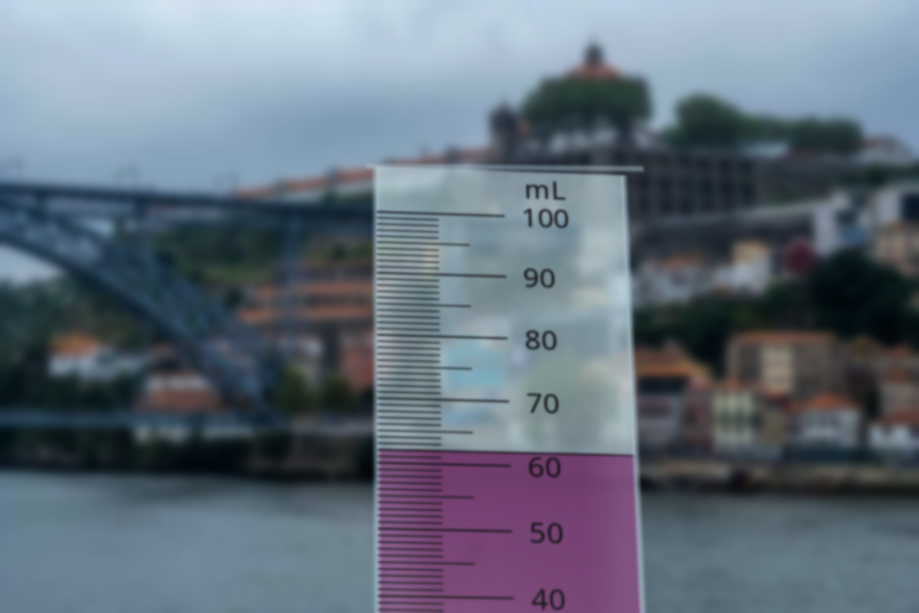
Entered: 62 mL
